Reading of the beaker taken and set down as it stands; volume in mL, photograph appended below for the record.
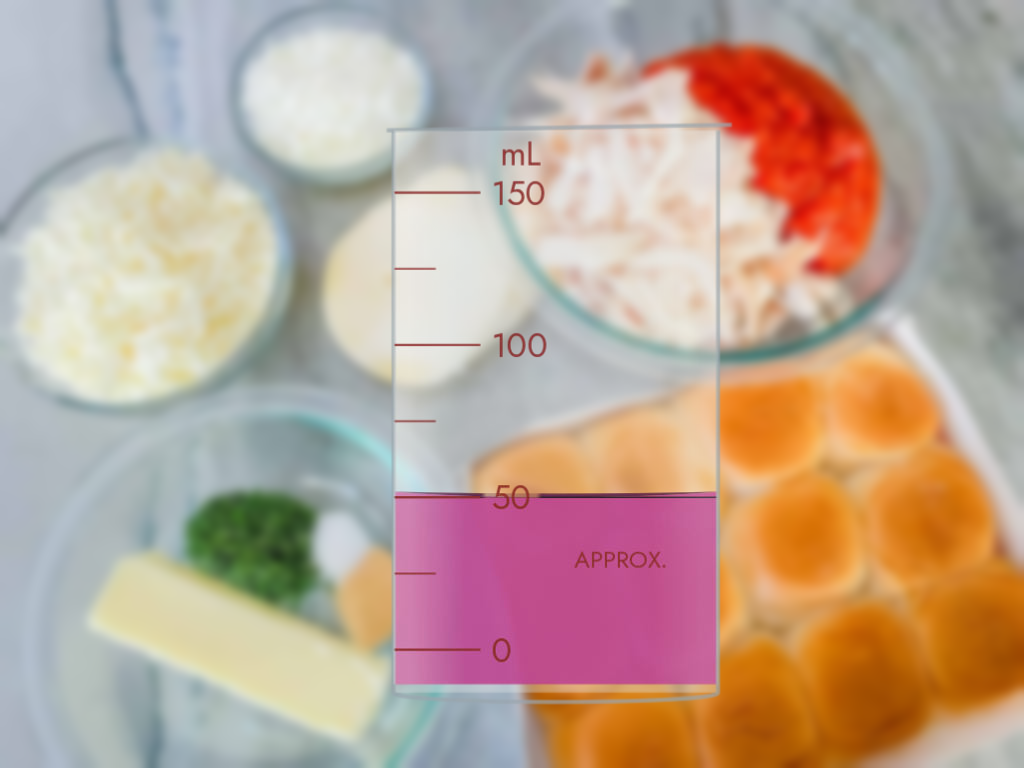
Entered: 50 mL
